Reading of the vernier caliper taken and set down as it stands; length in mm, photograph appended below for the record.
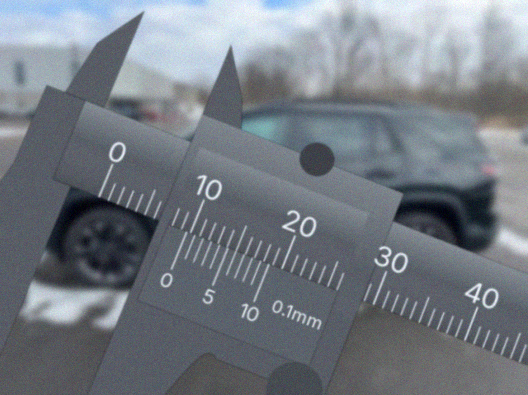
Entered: 9.6 mm
